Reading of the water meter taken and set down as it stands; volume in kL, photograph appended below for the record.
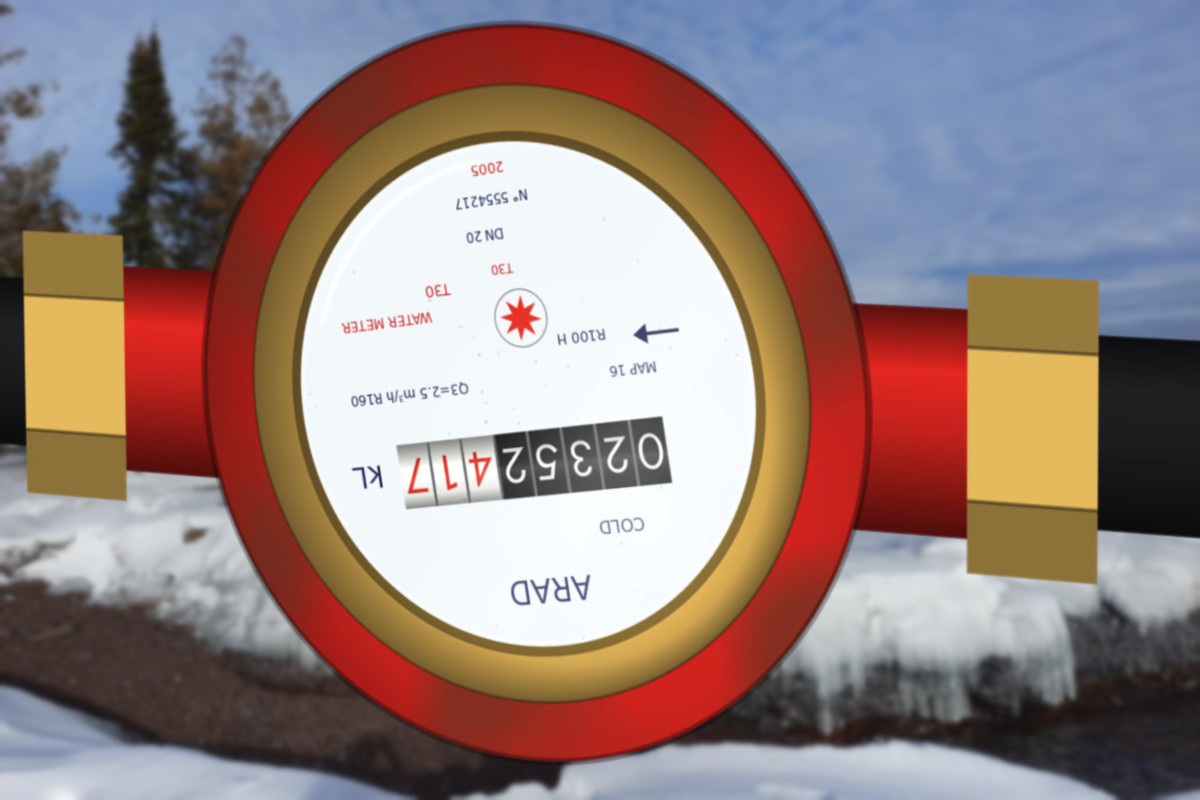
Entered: 2352.417 kL
